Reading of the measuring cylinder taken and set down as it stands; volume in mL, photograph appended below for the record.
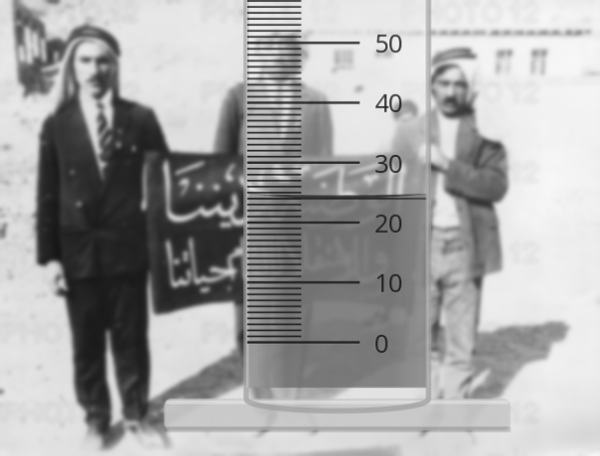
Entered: 24 mL
